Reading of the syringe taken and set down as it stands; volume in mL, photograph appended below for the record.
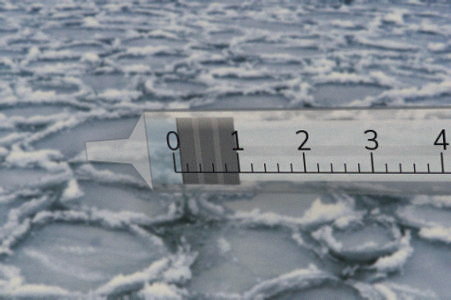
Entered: 0.1 mL
